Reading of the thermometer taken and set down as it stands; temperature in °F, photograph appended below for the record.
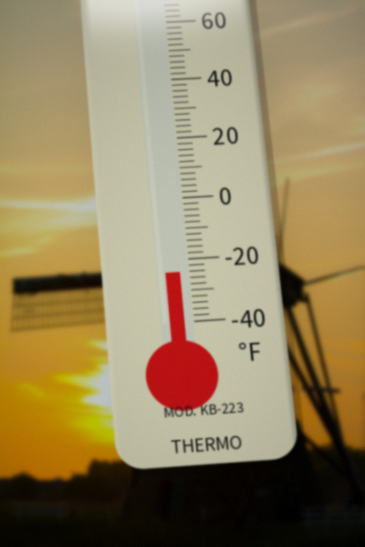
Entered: -24 °F
